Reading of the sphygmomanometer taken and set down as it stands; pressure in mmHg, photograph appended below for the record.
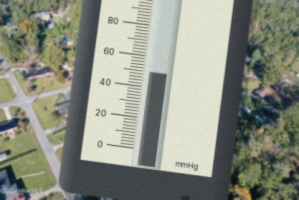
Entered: 50 mmHg
